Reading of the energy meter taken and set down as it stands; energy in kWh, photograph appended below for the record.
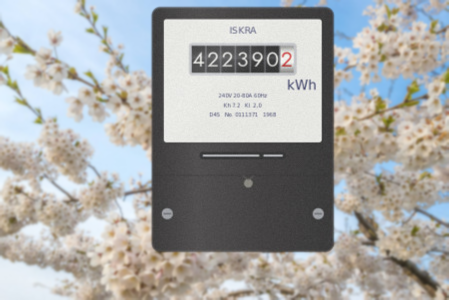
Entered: 422390.2 kWh
